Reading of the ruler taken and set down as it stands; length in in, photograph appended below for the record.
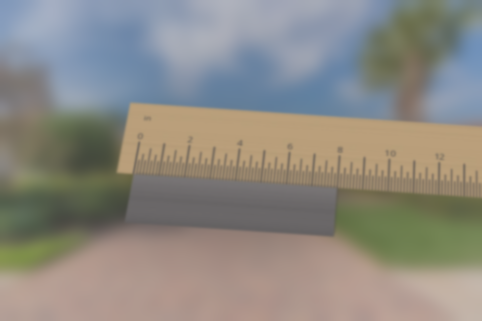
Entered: 8 in
